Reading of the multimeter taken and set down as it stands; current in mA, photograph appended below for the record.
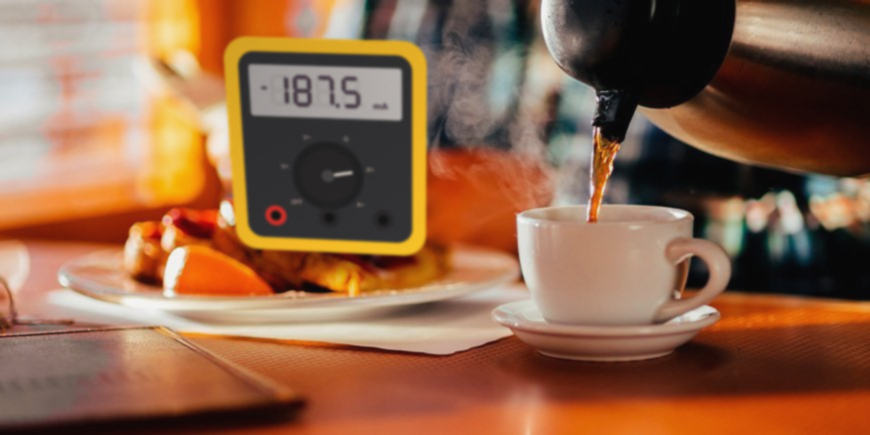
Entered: -187.5 mA
